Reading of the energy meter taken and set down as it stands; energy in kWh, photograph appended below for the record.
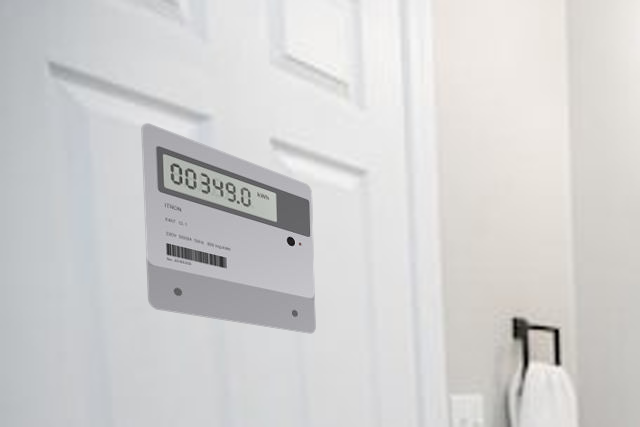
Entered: 349.0 kWh
